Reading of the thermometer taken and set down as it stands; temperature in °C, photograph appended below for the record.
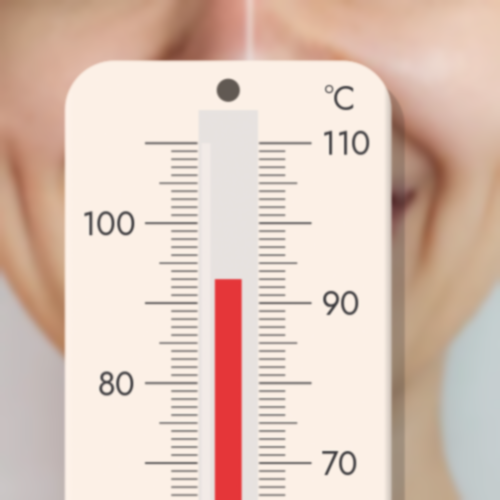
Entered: 93 °C
